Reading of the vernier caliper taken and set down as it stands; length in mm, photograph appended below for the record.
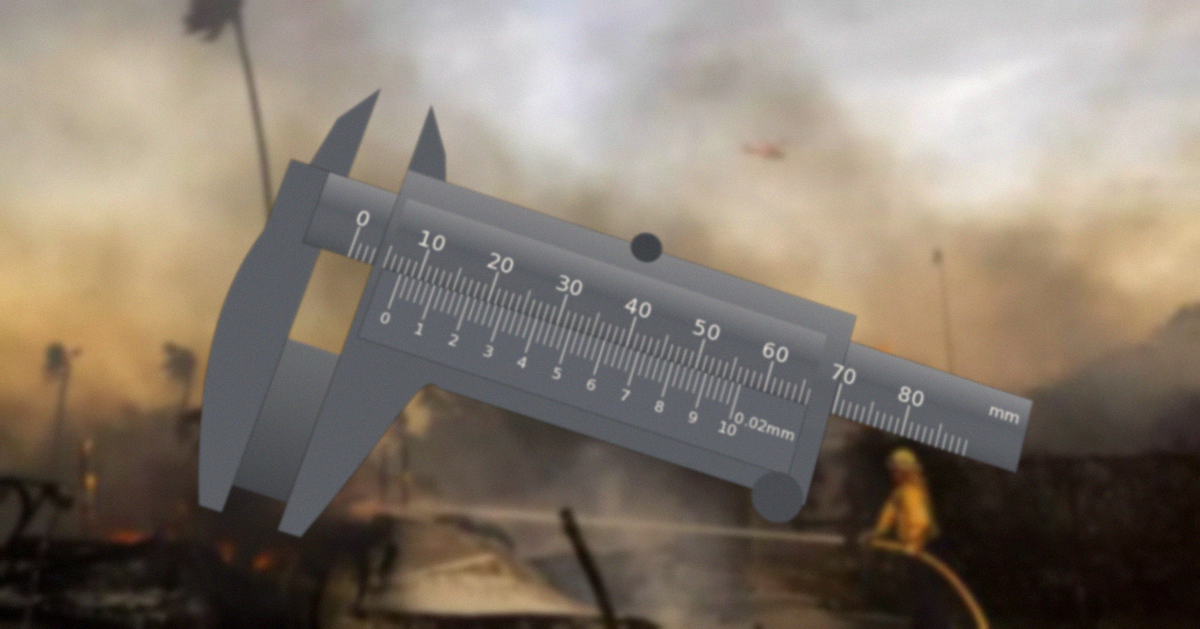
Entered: 7.5 mm
